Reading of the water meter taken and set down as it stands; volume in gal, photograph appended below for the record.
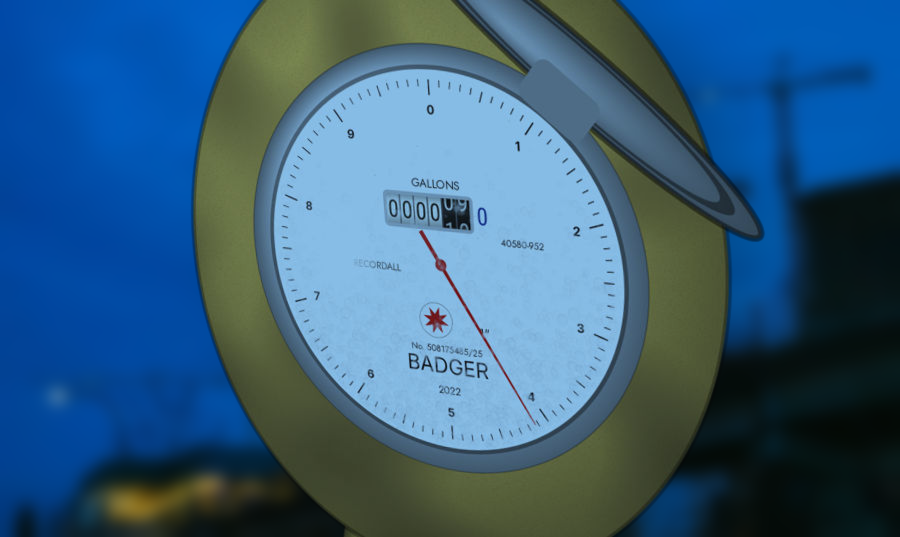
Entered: 94.1 gal
